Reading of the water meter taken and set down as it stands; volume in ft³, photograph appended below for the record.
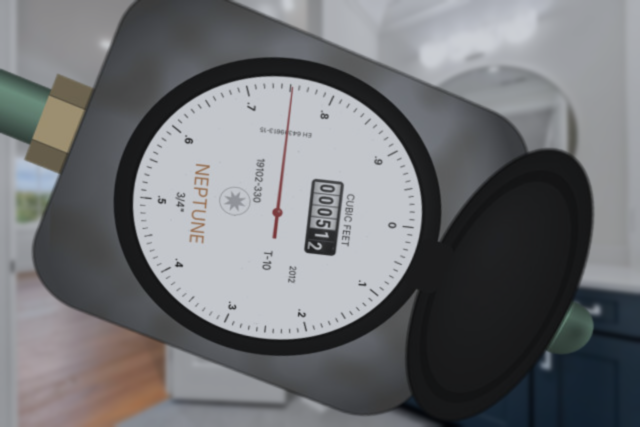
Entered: 511.75 ft³
